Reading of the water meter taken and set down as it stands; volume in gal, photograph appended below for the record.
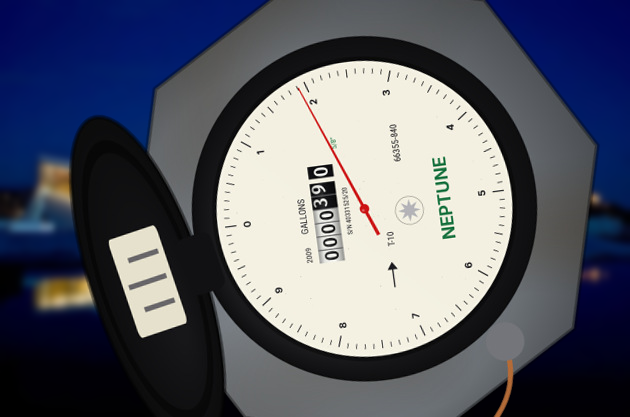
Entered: 391.9 gal
